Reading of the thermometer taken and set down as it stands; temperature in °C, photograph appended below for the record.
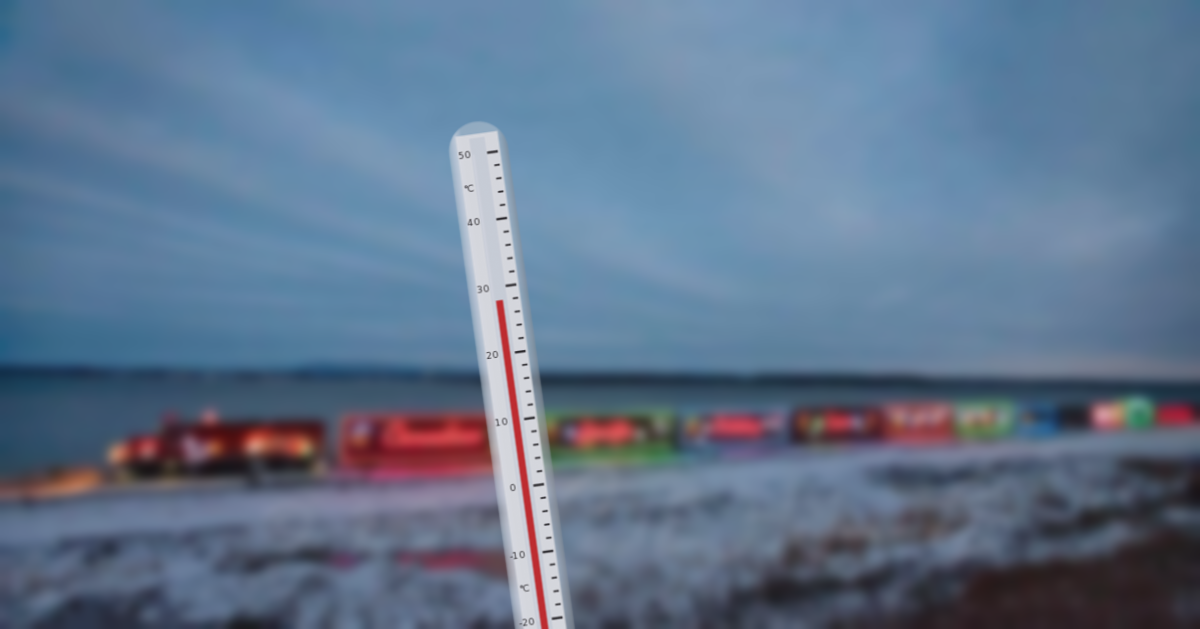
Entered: 28 °C
